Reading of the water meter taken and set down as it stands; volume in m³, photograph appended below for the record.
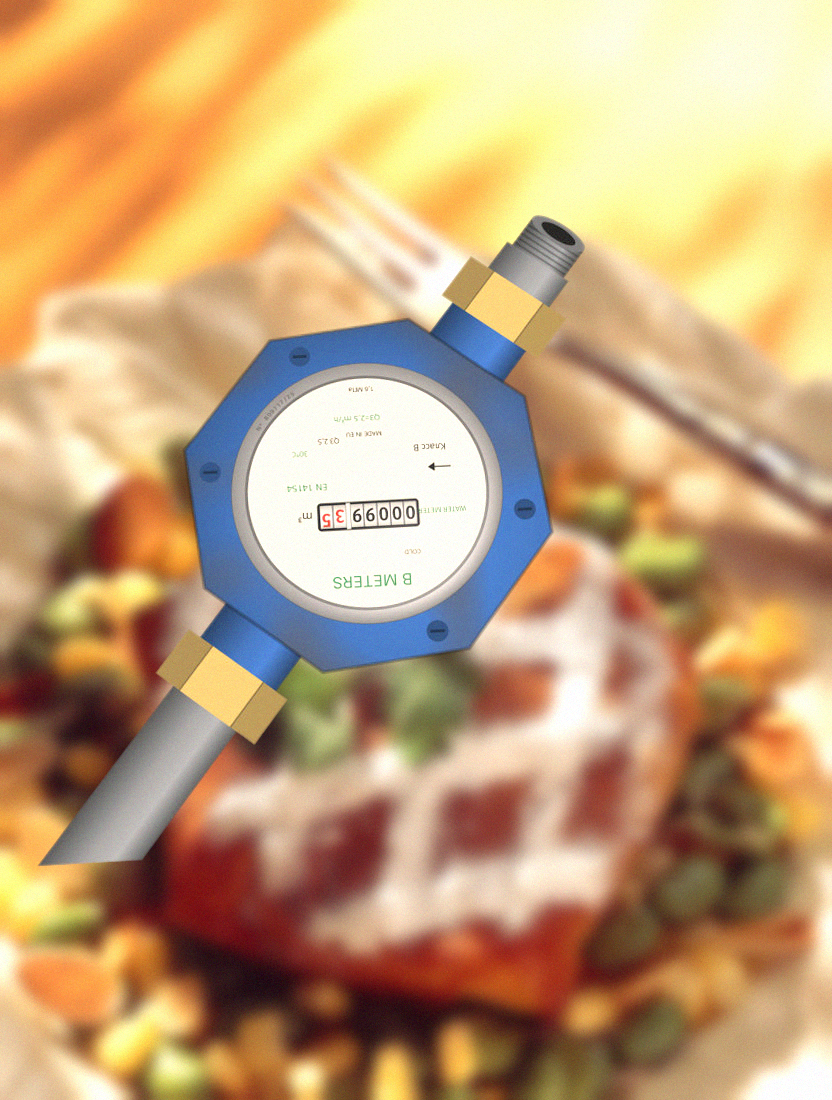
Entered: 99.35 m³
